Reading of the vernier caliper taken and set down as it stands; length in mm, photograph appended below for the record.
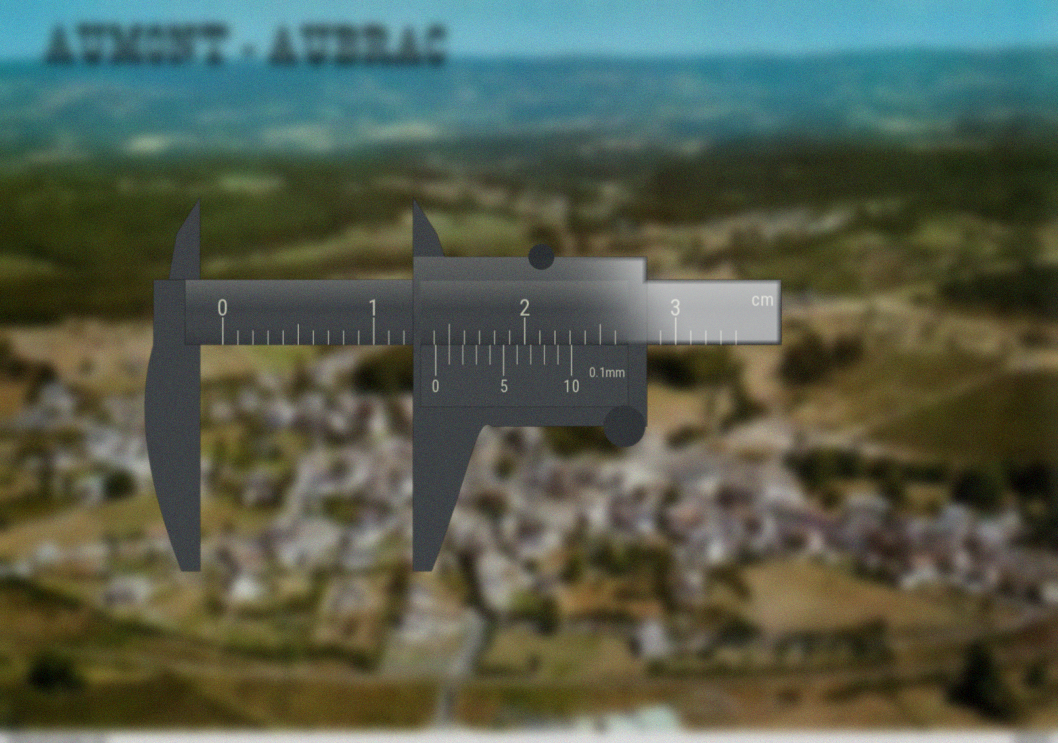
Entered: 14.1 mm
